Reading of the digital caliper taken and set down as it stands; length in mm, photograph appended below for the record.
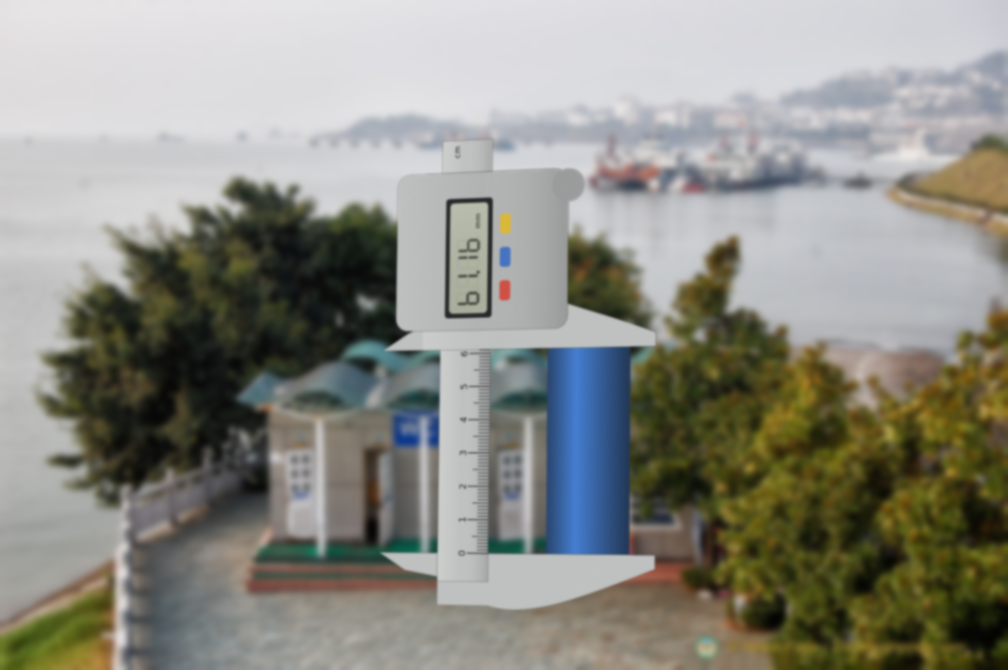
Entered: 61.16 mm
